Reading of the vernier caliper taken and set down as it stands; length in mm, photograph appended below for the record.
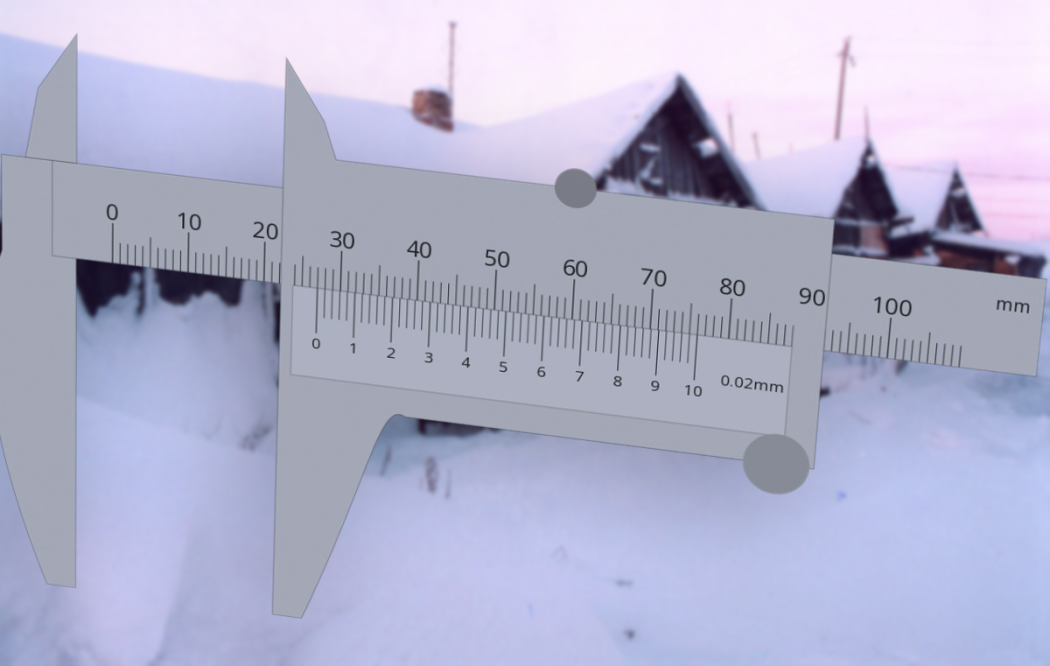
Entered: 27.0 mm
